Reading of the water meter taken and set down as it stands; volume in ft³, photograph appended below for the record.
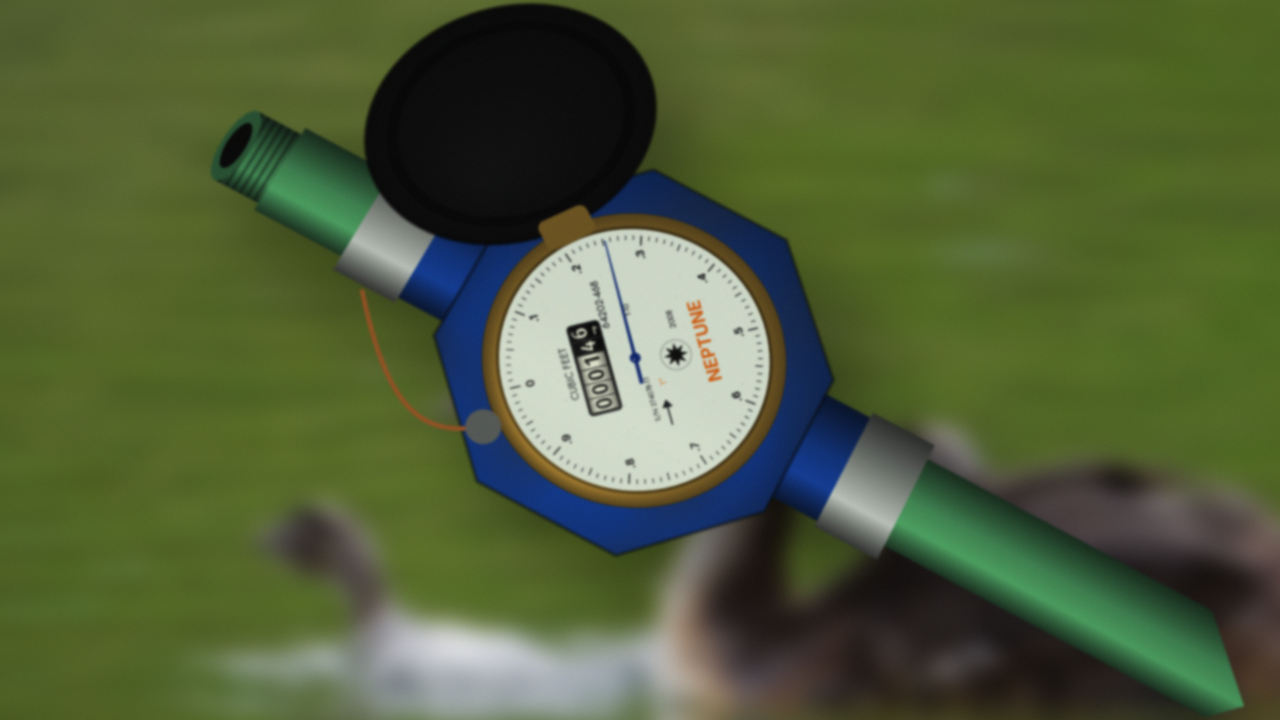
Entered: 146.25 ft³
